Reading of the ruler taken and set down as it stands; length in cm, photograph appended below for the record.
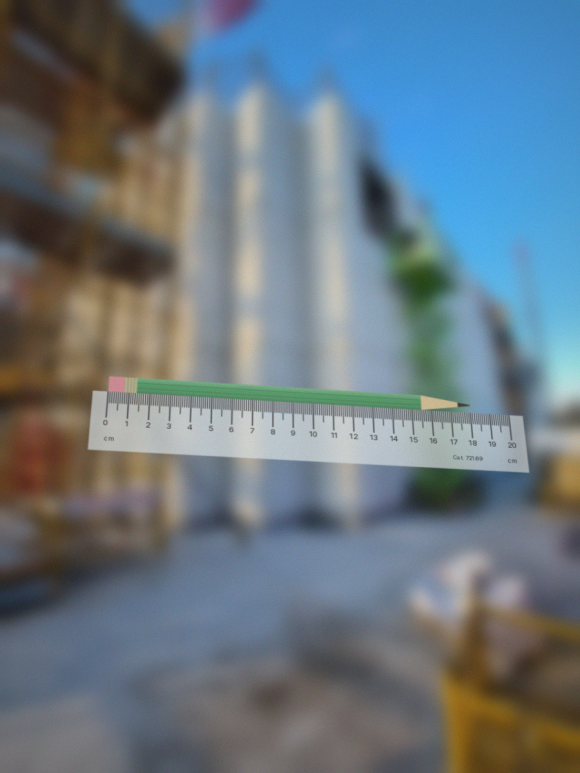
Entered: 18 cm
